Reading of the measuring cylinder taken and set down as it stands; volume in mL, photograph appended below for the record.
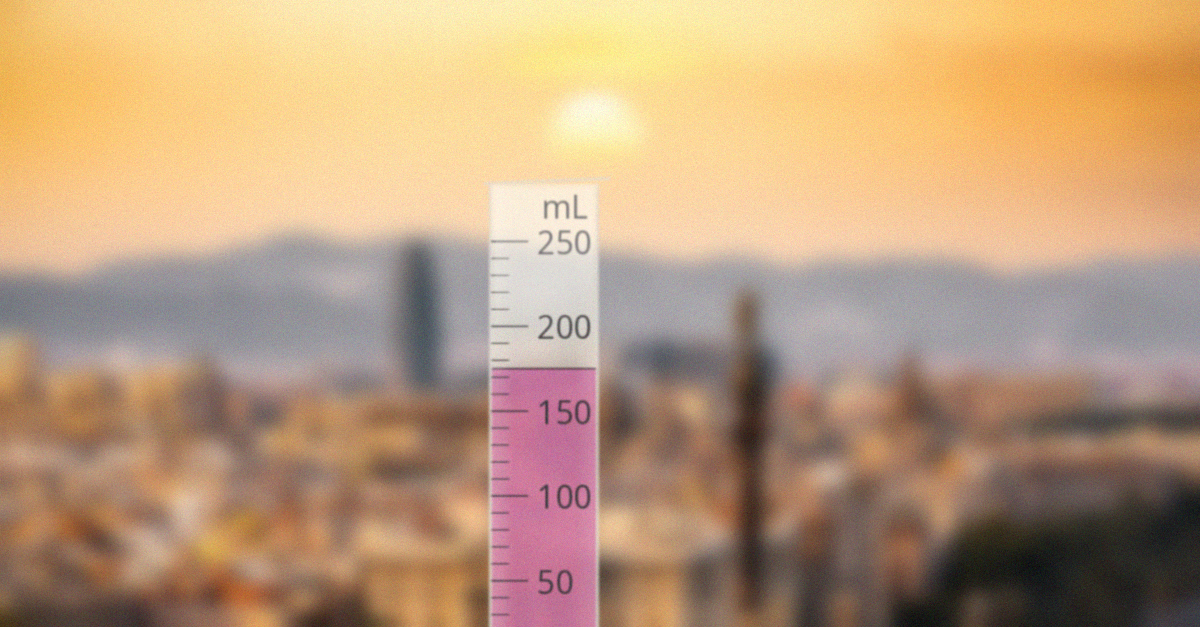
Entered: 175 mL
